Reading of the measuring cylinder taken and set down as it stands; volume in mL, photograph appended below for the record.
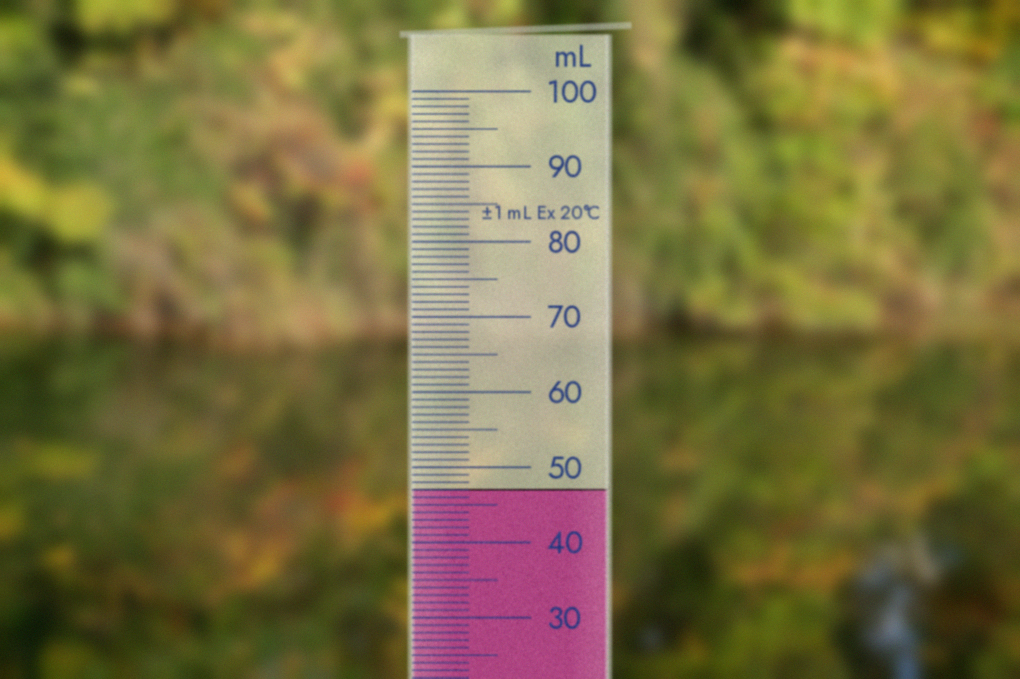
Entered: 47 mL
